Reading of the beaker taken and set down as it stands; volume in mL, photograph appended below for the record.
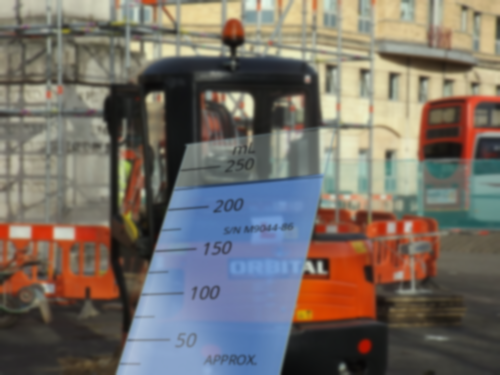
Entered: 225 mL
